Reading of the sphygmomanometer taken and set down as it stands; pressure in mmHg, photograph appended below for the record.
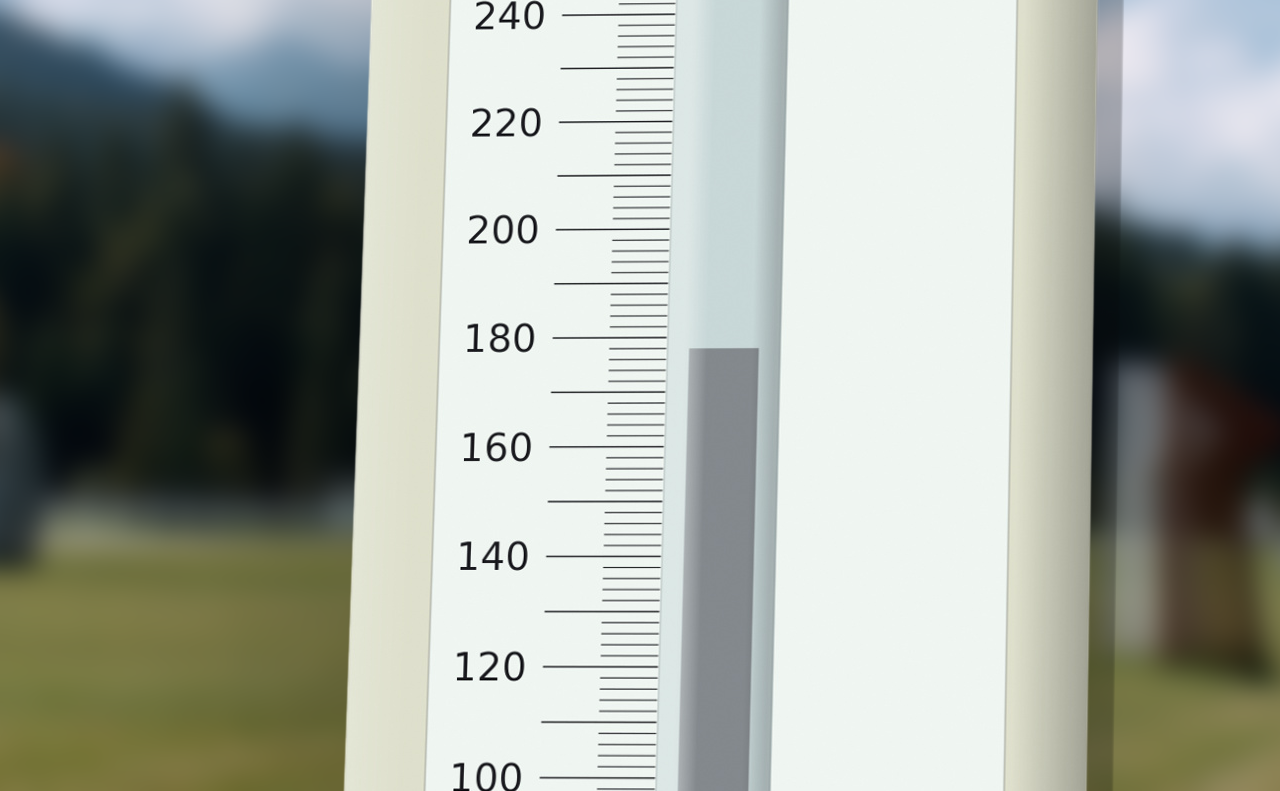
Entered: 178 mmHg
